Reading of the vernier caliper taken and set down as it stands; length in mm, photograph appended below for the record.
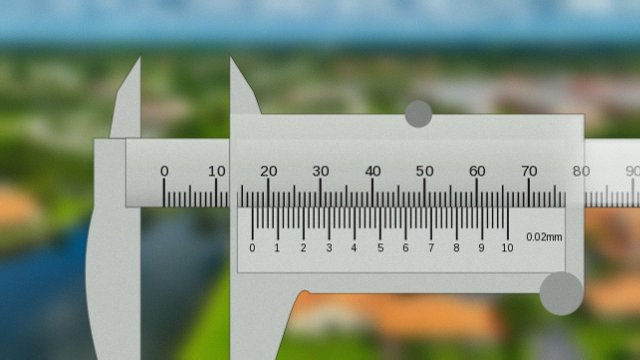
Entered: 17.0 mm
